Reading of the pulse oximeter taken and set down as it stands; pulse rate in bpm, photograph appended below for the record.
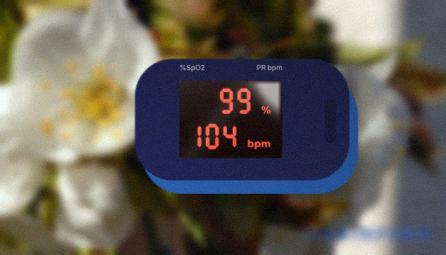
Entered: 104 bpm
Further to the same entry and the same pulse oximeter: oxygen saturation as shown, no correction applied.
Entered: 99 %
